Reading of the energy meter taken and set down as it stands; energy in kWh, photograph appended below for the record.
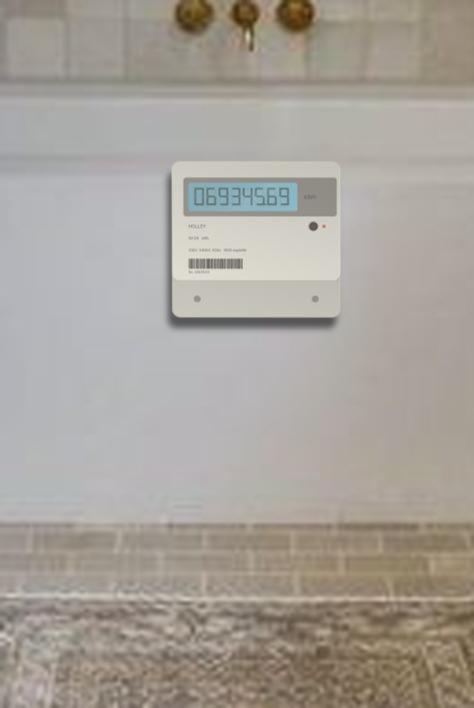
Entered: 69345.69 kWh
